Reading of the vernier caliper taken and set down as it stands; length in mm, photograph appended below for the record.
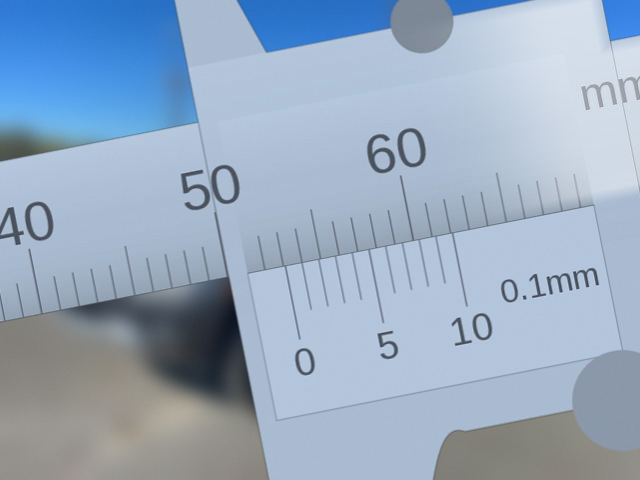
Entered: 53.1 mm
